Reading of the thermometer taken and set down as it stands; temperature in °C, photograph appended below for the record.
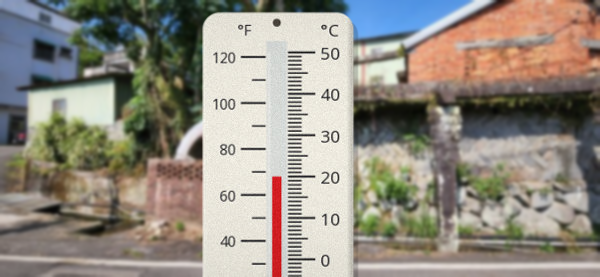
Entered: 20 °C
